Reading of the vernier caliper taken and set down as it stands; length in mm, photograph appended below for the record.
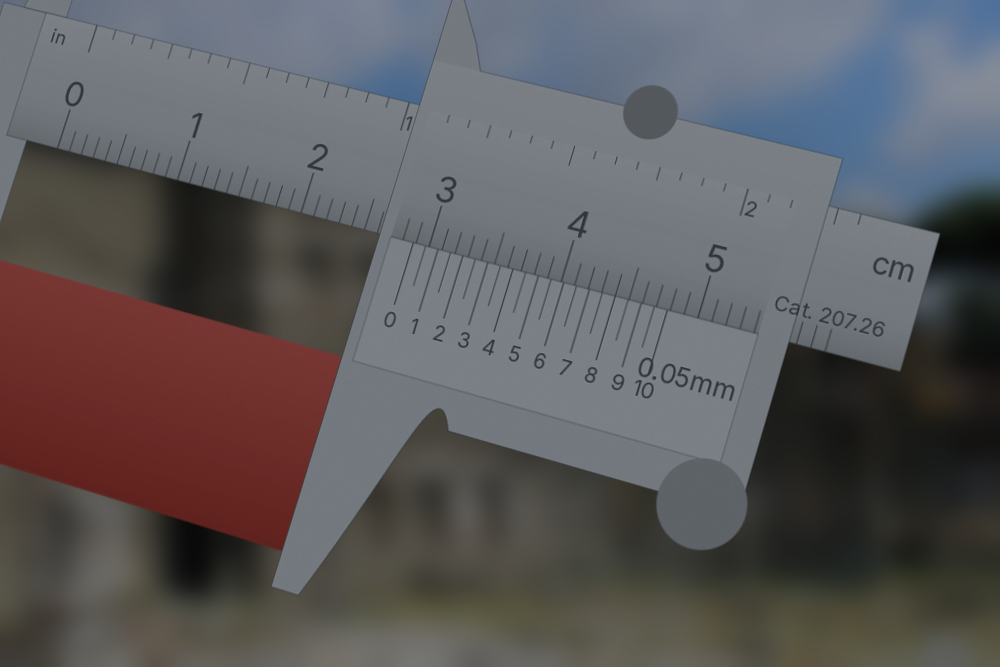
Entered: 28.8 mm
